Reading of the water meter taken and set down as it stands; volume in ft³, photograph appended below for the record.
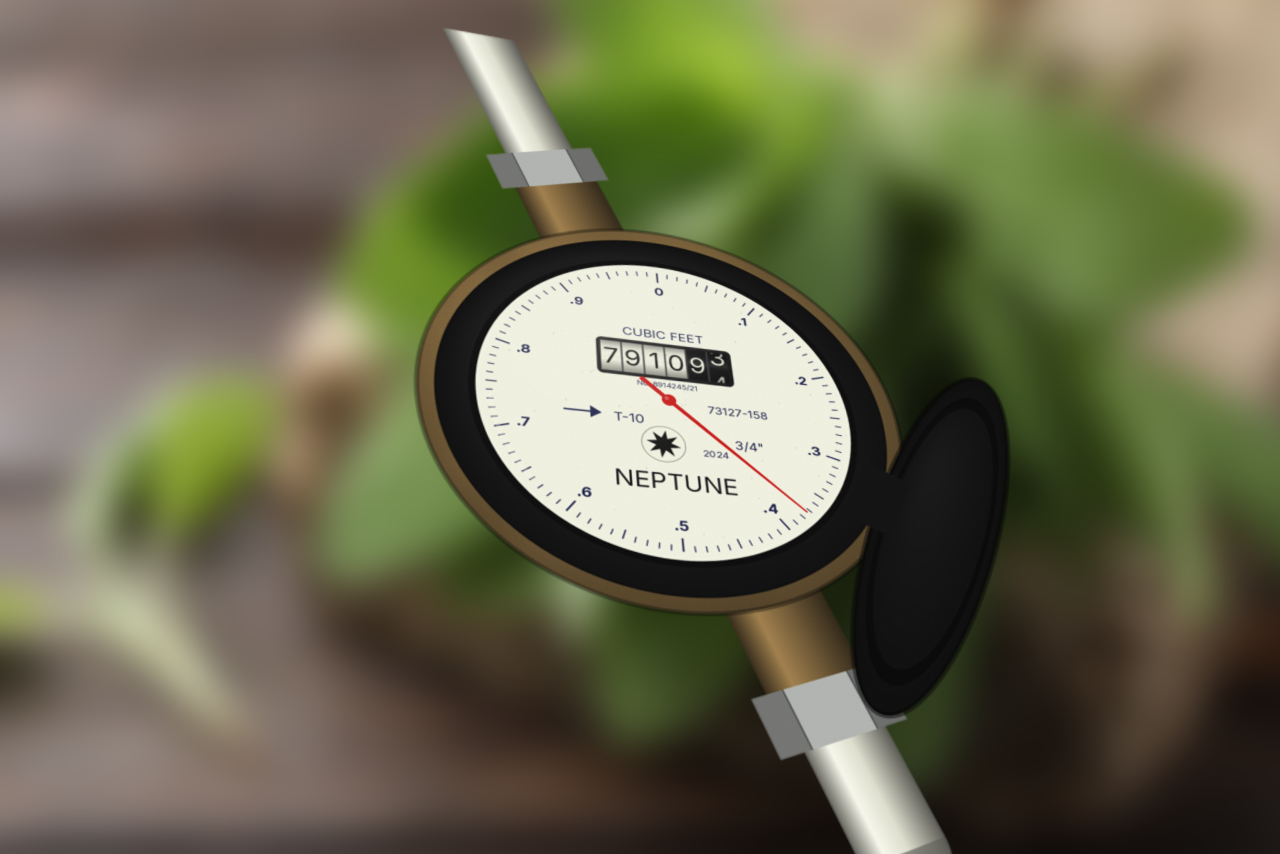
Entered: 791093.37 ft³
